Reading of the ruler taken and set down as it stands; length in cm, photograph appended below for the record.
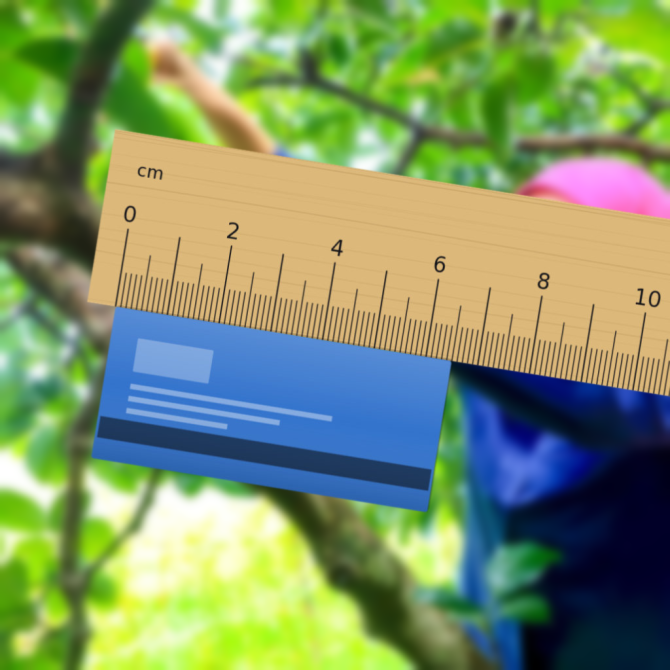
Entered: 6.5 cm
